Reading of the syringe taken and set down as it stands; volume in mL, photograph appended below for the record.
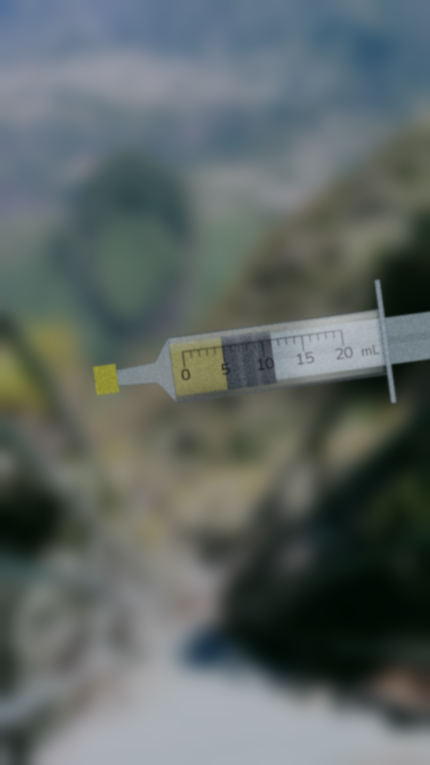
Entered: 5 mL
